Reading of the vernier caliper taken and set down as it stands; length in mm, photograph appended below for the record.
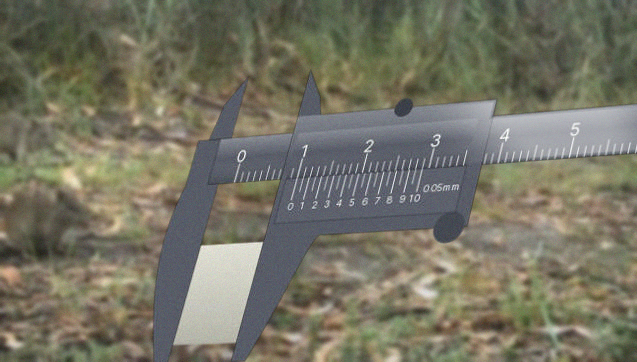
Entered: 10.0 mm
